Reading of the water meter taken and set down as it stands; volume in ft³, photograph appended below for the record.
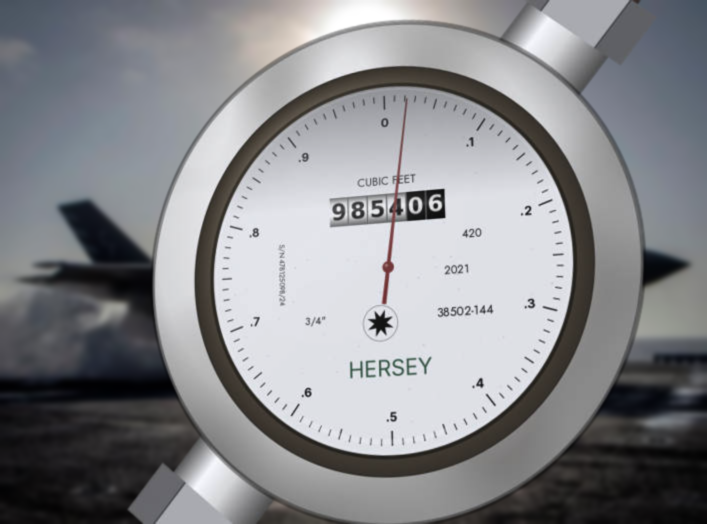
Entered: 985406.02 ft³
